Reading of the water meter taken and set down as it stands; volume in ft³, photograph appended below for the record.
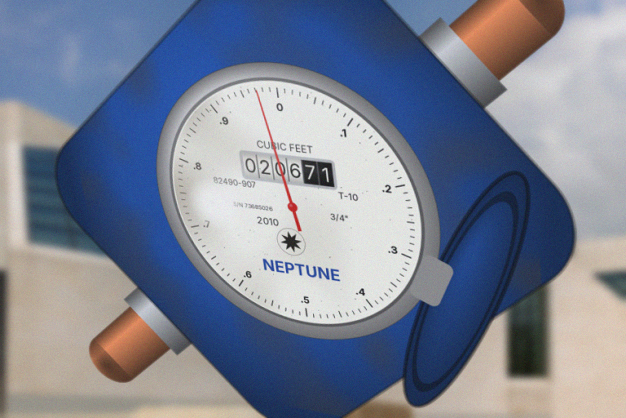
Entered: 20670.97 ft³
